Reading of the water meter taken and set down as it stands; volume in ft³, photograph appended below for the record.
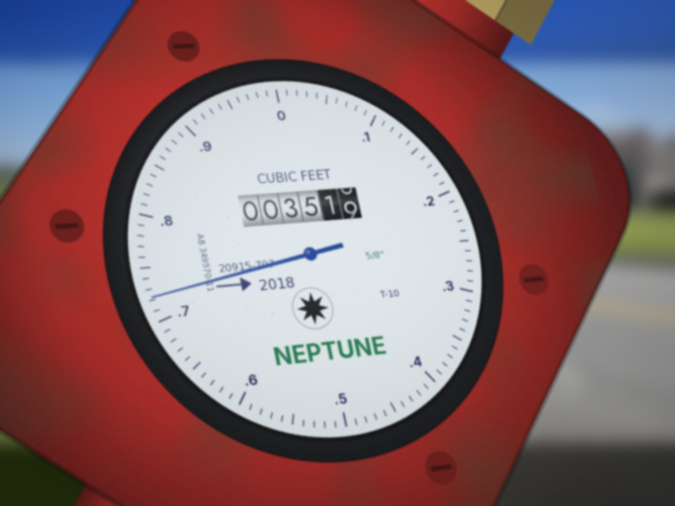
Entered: 3518.72 ft³
